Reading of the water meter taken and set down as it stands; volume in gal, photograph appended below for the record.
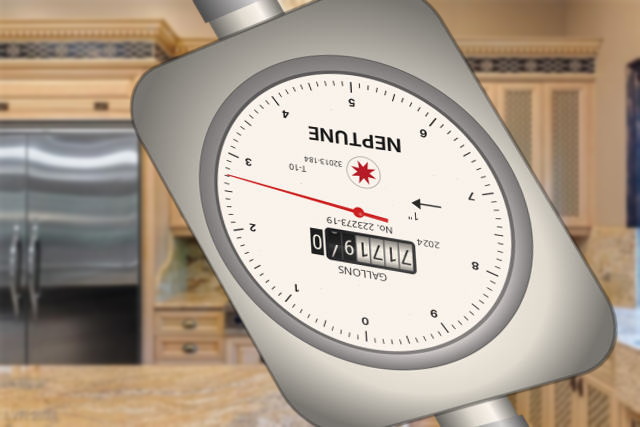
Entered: 7171972.7 gal
